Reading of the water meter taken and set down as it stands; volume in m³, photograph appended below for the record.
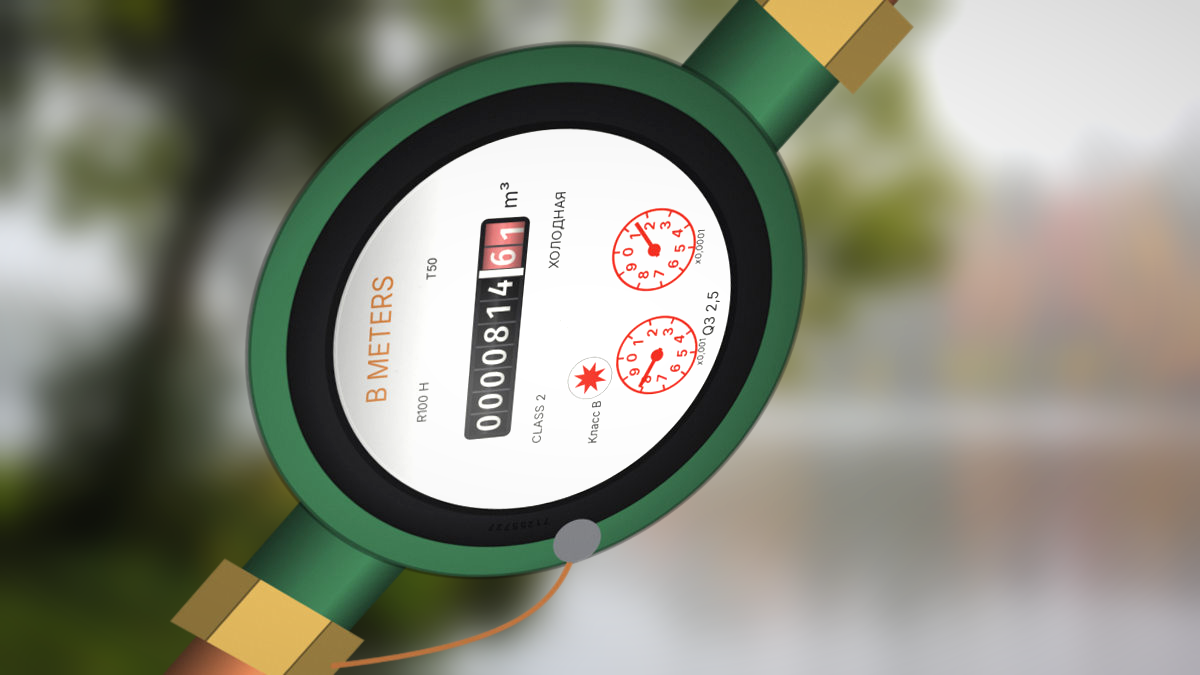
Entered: 814.6081 m³
